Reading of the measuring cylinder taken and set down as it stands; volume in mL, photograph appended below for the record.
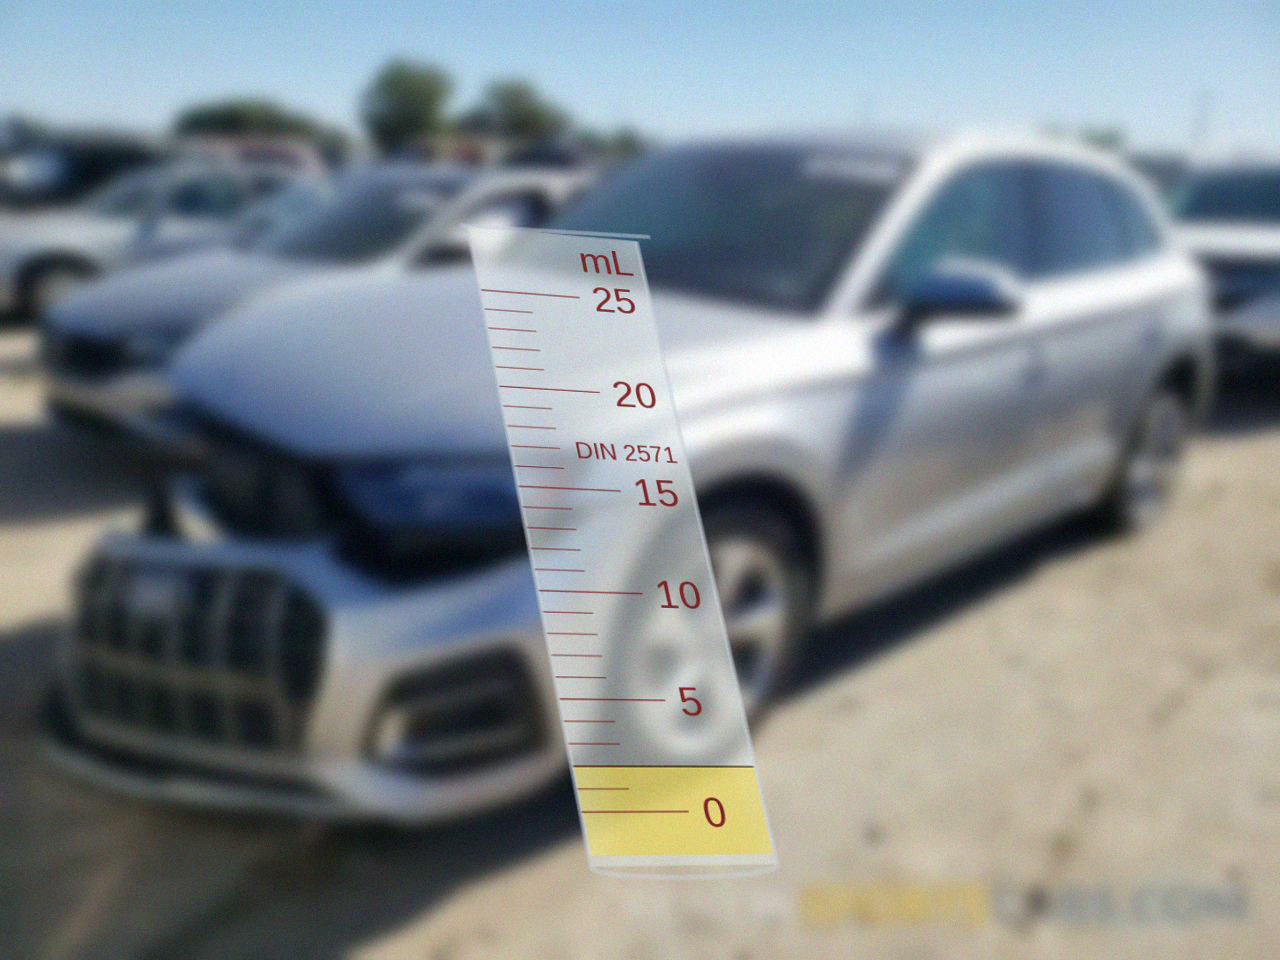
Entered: 2 mL
